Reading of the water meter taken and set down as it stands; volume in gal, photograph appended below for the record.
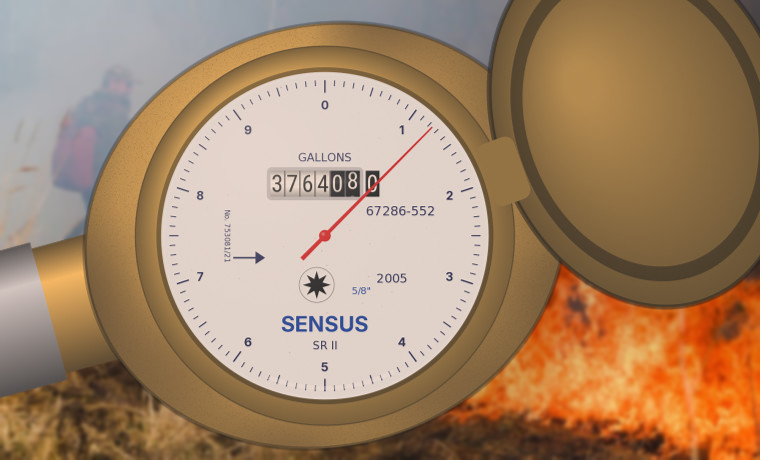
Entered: 3764081.2 gal
